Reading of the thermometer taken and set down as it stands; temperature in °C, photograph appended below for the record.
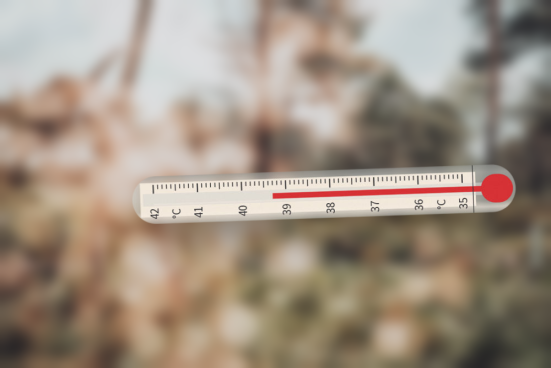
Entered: 39.3 °C
